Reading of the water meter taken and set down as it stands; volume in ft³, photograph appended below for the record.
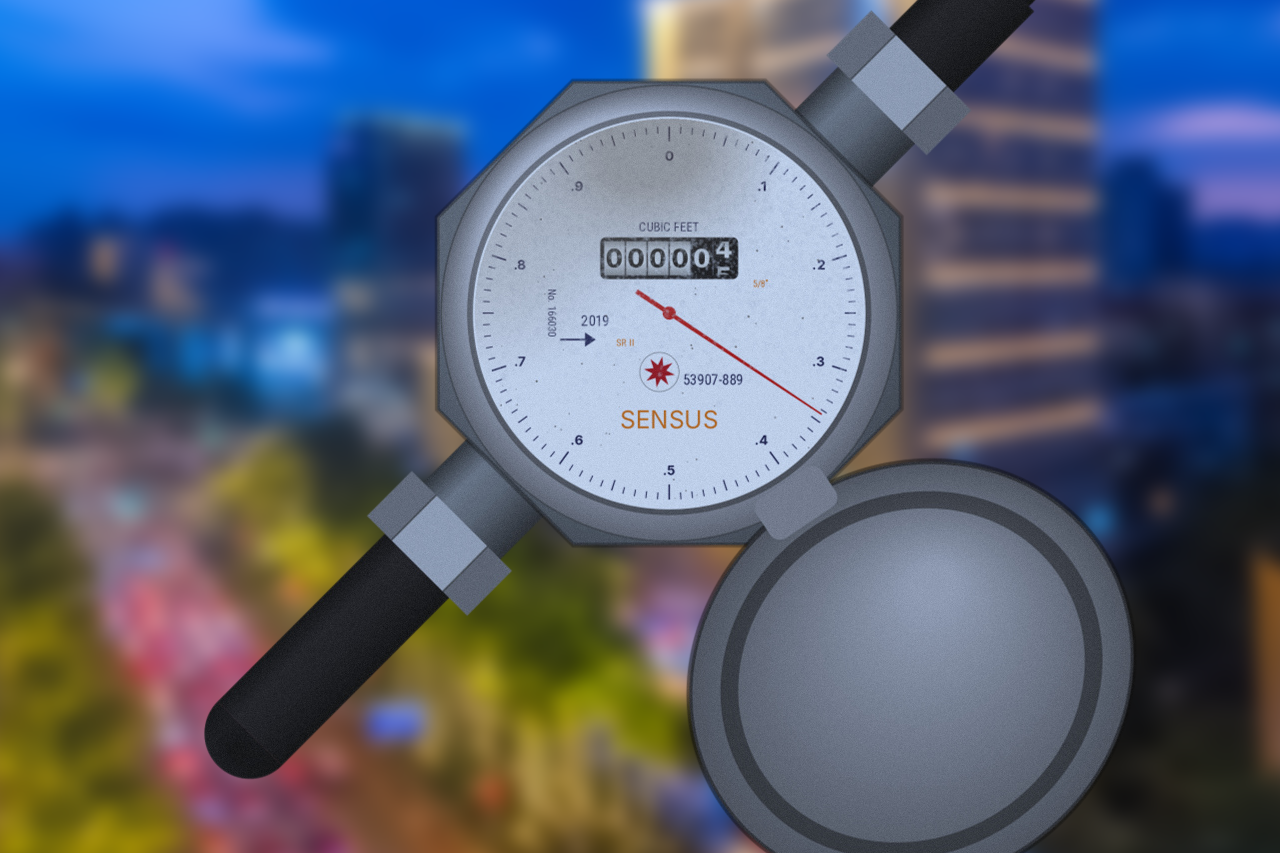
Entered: 4.34 ft³
